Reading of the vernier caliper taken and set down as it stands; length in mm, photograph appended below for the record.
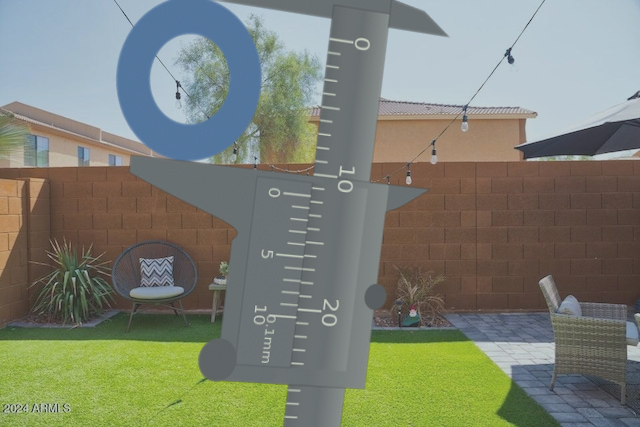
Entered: 11.6 mm
